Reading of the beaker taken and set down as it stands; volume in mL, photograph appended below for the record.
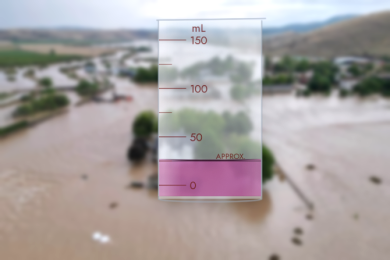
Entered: 25 mL
